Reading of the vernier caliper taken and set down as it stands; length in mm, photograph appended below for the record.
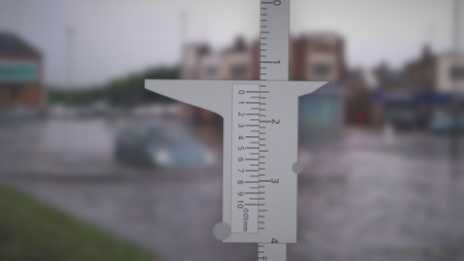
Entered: 15.0 mm
